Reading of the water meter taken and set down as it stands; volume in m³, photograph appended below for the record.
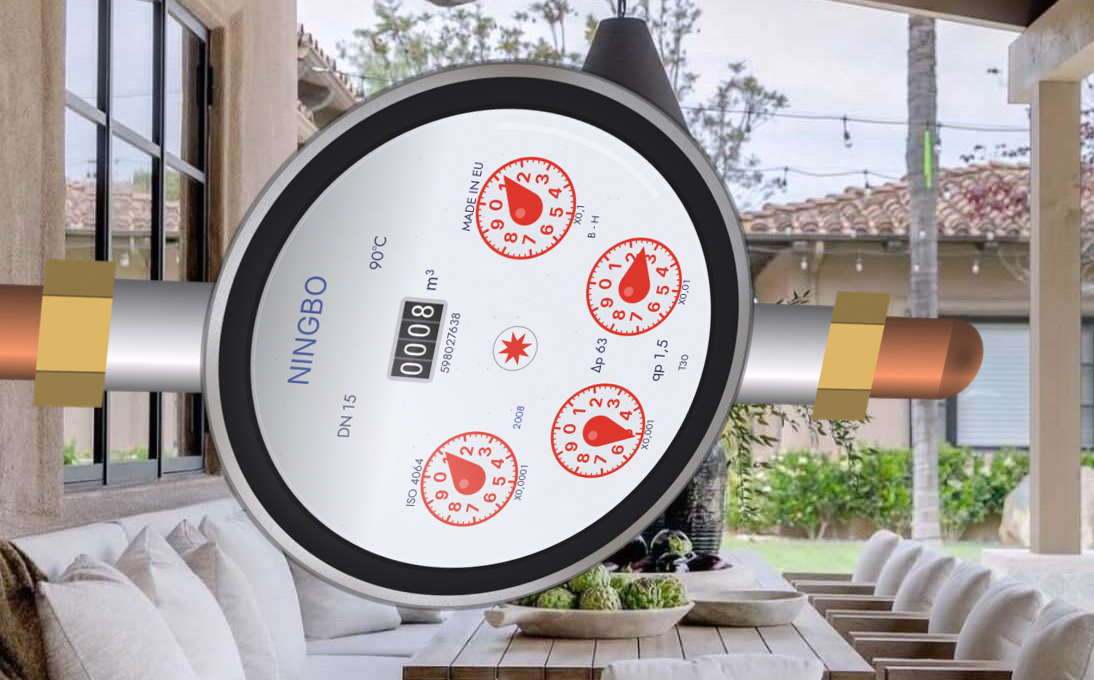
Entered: 8.1251 m³
